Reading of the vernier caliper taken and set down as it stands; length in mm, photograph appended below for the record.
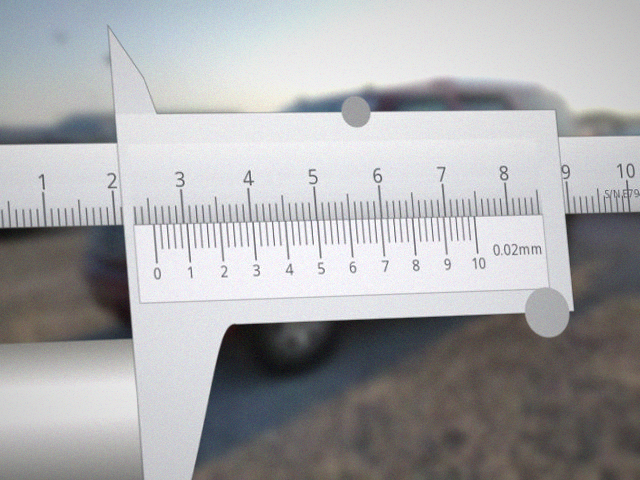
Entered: 25.6 mm
